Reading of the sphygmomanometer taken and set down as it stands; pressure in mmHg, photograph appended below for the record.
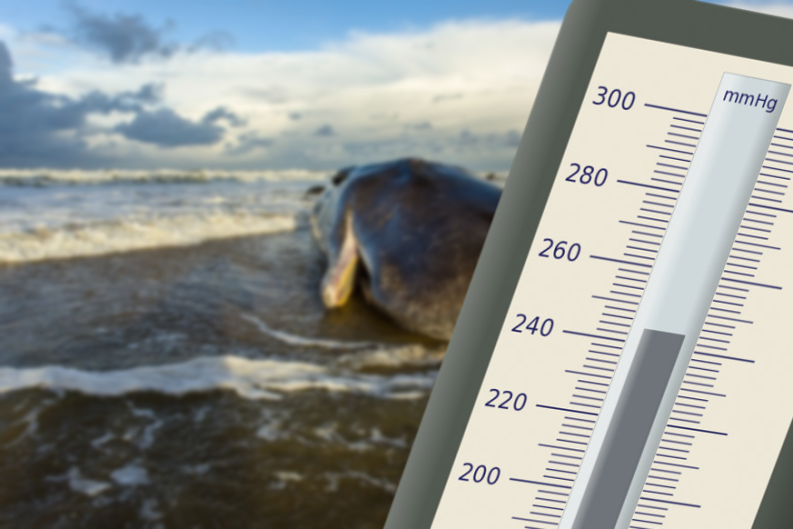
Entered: 244 mmHg
